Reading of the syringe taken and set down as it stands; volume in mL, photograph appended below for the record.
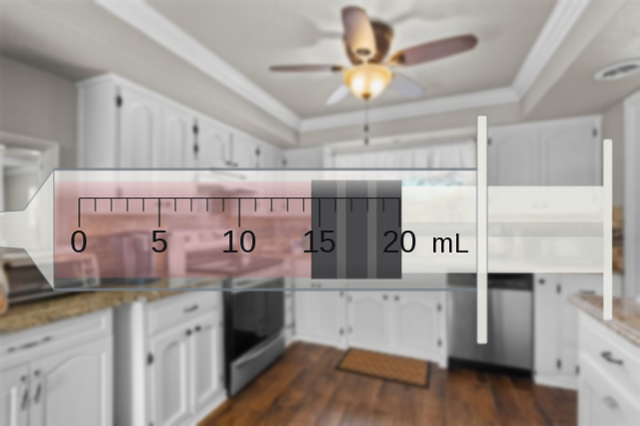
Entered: 14.5 mL
